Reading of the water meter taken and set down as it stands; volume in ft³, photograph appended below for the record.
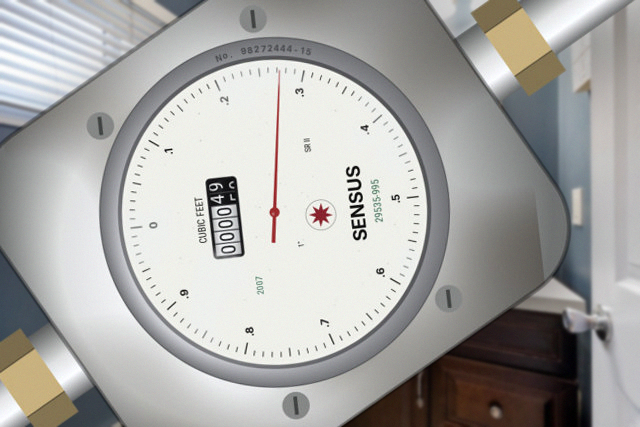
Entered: 49.27 ft³
